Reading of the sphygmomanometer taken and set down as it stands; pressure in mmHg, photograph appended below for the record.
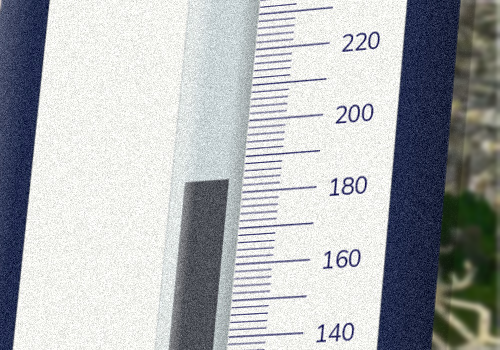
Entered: 184 mmHg
